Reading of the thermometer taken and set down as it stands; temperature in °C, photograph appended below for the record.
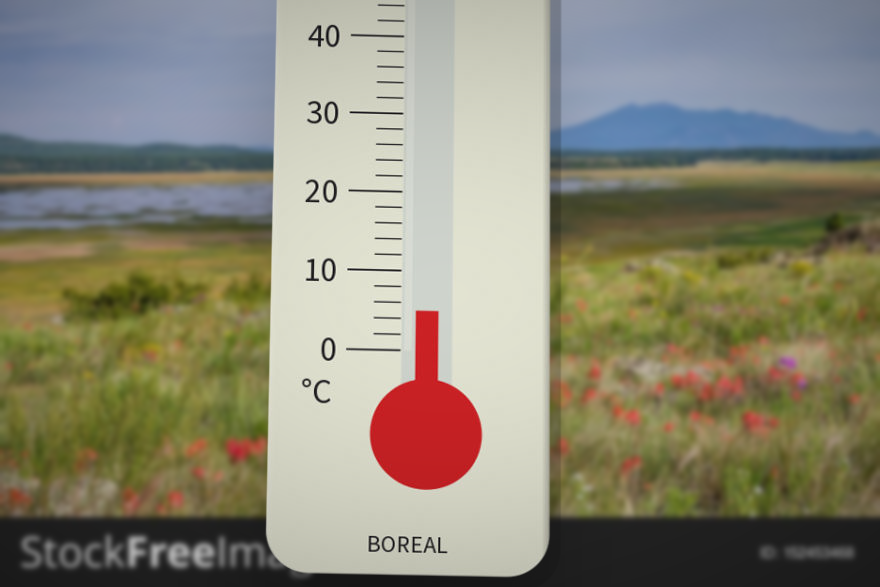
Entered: 5 °C
